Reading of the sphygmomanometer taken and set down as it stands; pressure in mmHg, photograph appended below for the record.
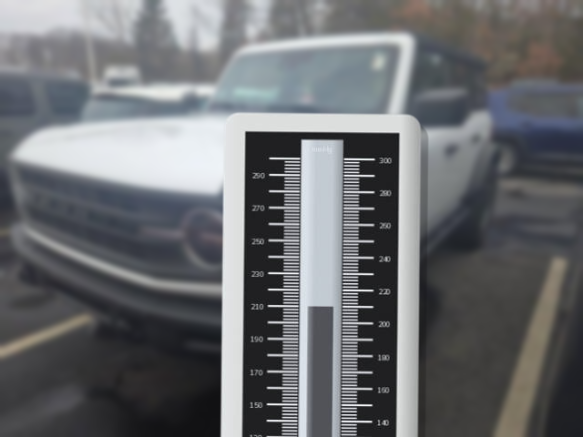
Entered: 210 mmHg
